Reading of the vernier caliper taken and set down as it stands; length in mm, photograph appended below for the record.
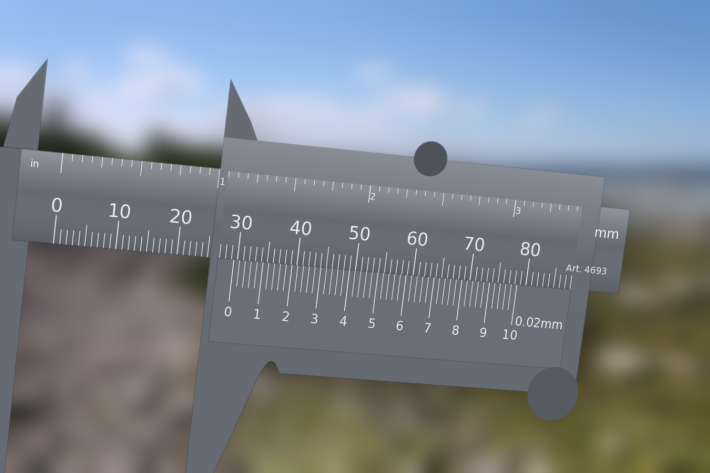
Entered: 29.4 mm
